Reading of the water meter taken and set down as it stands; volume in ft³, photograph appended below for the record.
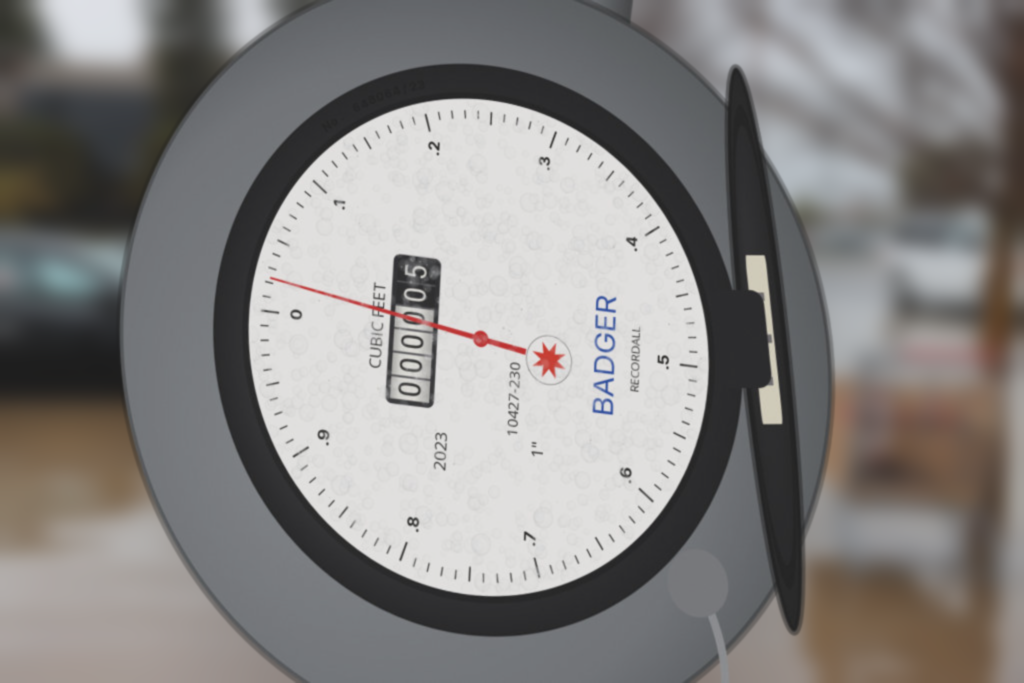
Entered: 5.02 ft³
